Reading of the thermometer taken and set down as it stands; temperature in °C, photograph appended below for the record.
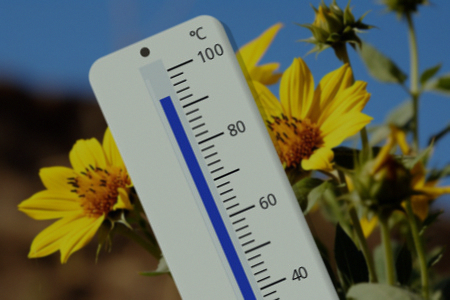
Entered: 94 °C
